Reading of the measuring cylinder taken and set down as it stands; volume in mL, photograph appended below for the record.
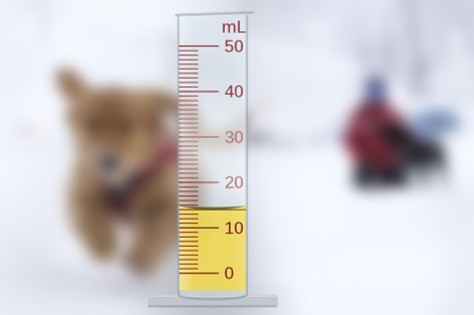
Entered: 14 mL
